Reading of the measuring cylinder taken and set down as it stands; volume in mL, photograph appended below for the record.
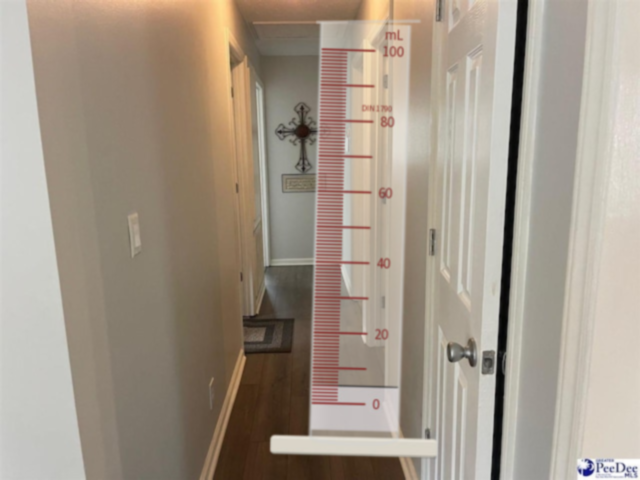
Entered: 5 mL
